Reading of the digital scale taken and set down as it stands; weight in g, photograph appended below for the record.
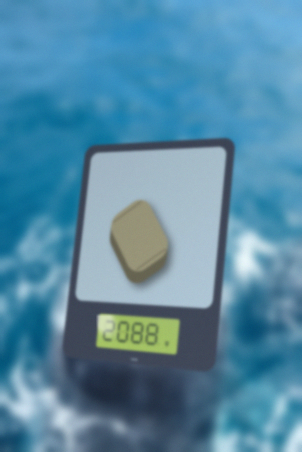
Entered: 2088 g
